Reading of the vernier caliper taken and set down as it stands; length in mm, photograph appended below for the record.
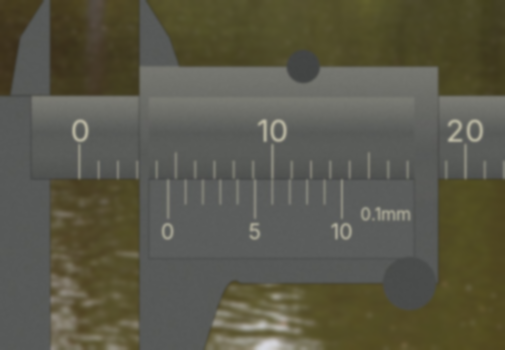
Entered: 4.6 mm
